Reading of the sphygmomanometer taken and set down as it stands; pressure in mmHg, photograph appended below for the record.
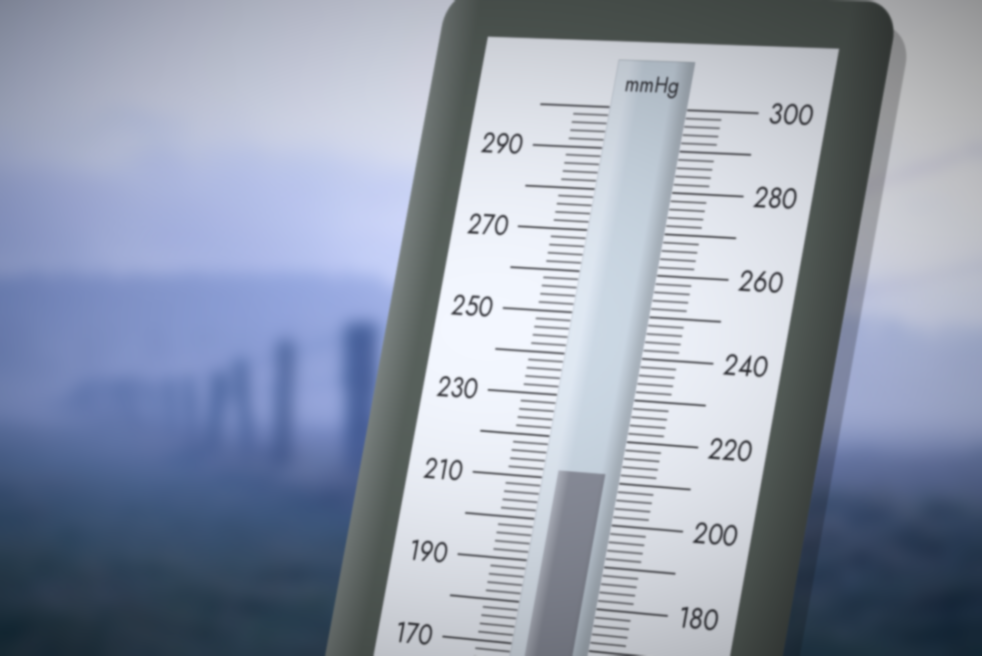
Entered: 212 mmHg
